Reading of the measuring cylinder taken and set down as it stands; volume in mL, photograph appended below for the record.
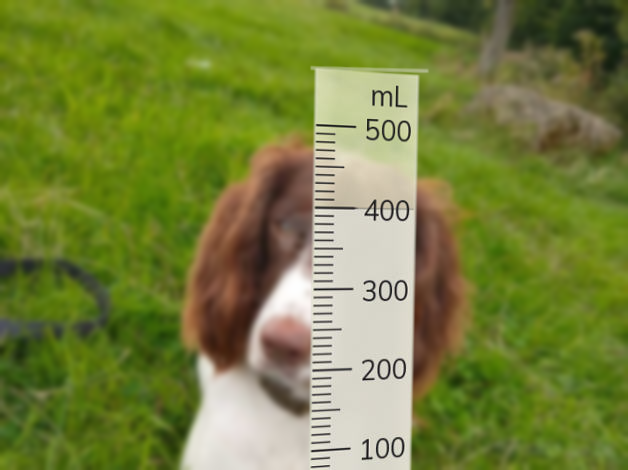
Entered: 400 mL
